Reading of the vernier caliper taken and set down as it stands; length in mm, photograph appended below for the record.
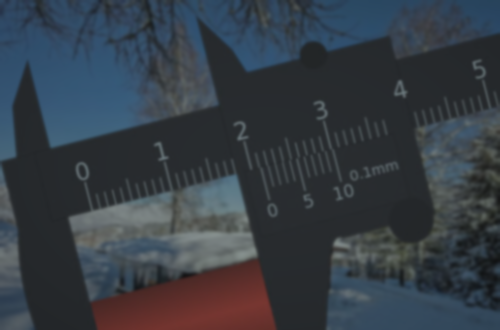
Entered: 21.2 mm
